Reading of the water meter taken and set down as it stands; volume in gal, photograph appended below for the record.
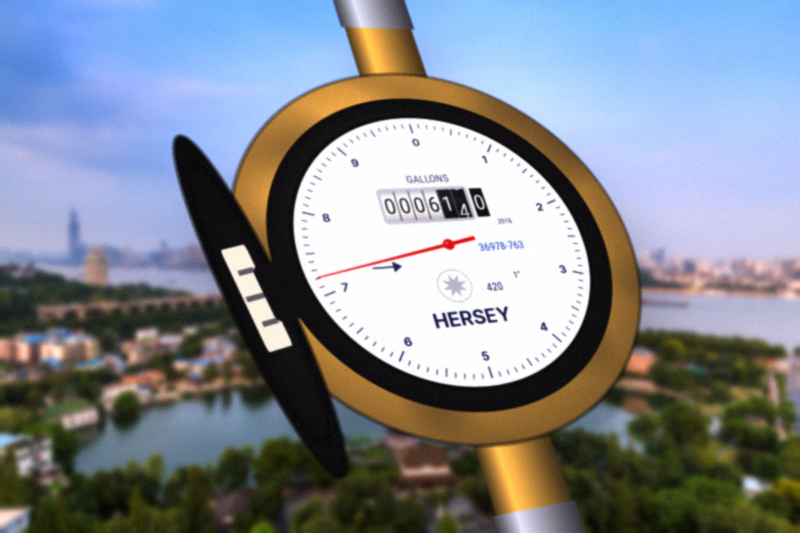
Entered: 6137.2 gal
